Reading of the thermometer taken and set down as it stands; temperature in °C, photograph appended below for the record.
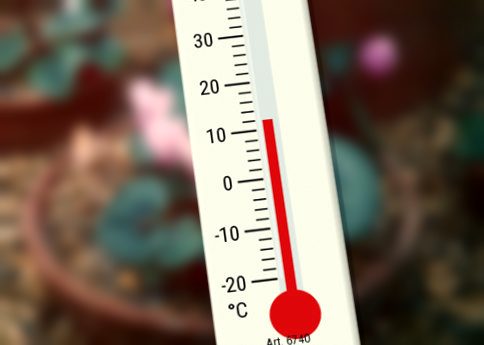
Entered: 12 °C
